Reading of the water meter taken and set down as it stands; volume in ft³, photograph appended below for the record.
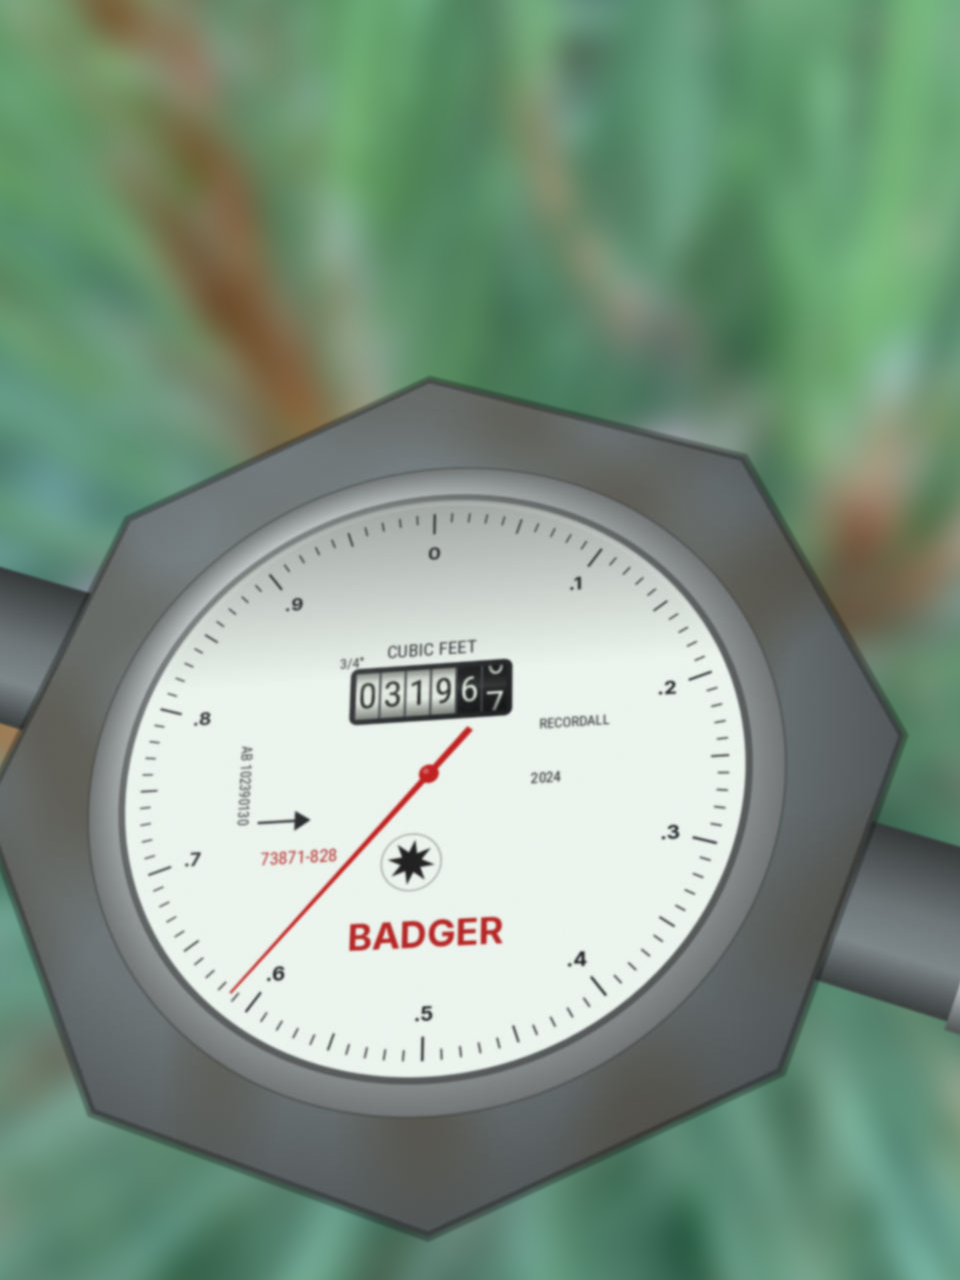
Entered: 31966.61 ft³
